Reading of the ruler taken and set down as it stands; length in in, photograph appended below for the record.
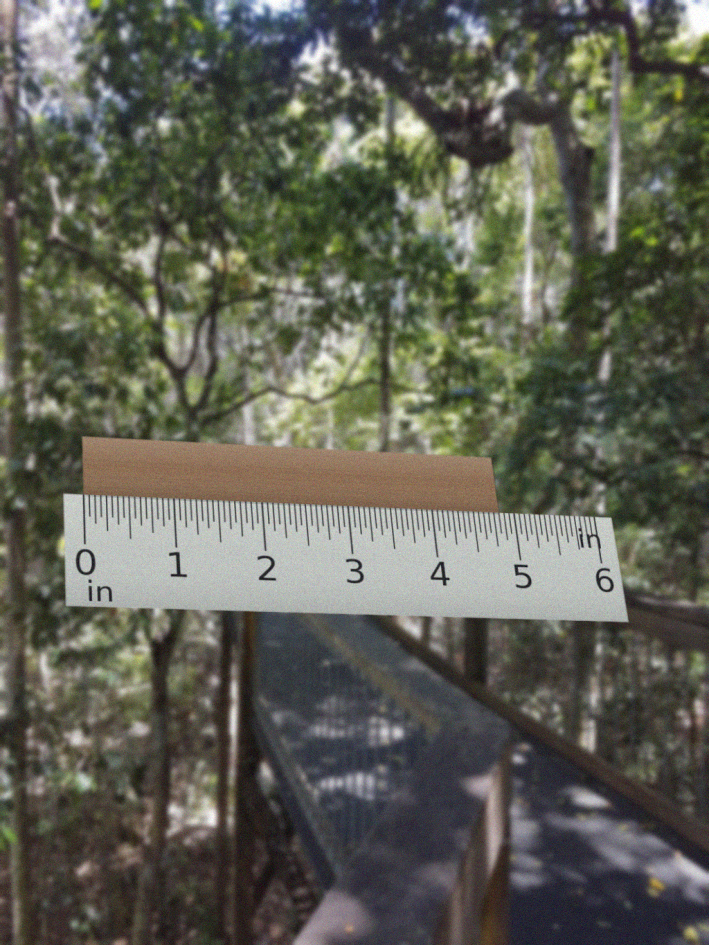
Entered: 4.8125 in
